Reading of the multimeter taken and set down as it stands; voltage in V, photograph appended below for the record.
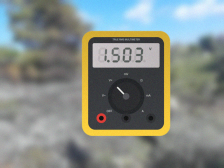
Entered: 1.503 V
